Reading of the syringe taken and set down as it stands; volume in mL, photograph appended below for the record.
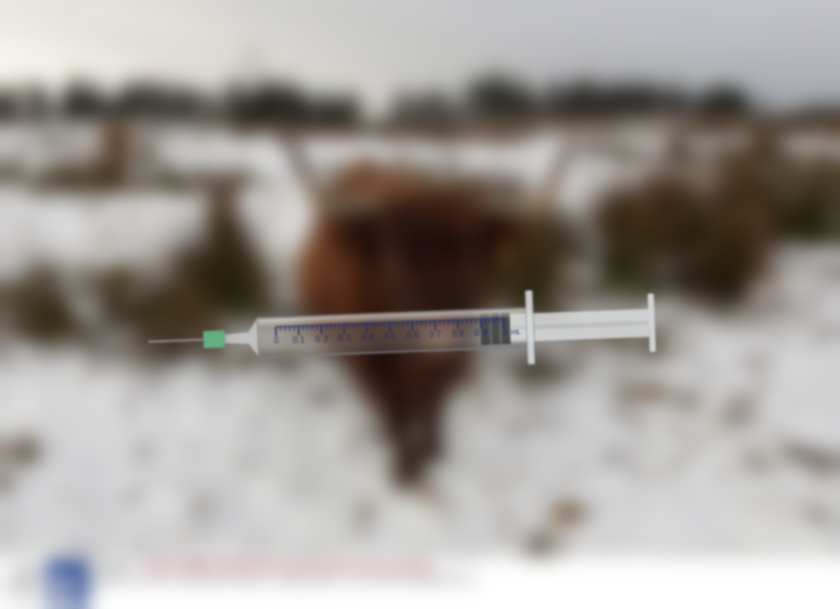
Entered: 0.9 mL
